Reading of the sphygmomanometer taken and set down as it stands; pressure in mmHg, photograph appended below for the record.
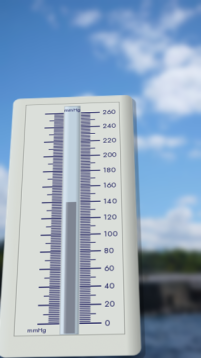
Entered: 140 mmHg
